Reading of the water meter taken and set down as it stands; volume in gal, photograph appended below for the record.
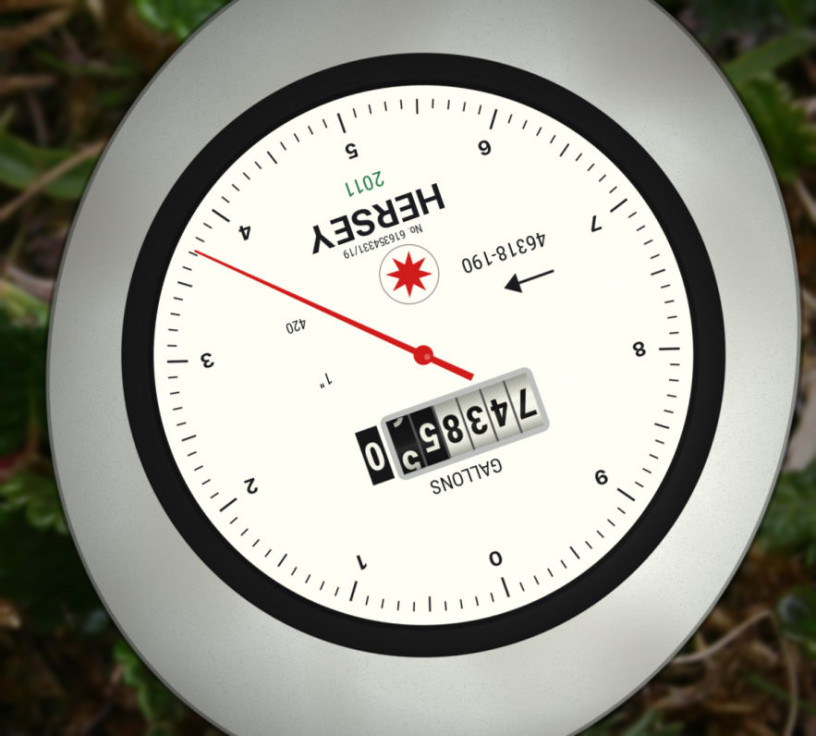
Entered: 7438553.7 gal
